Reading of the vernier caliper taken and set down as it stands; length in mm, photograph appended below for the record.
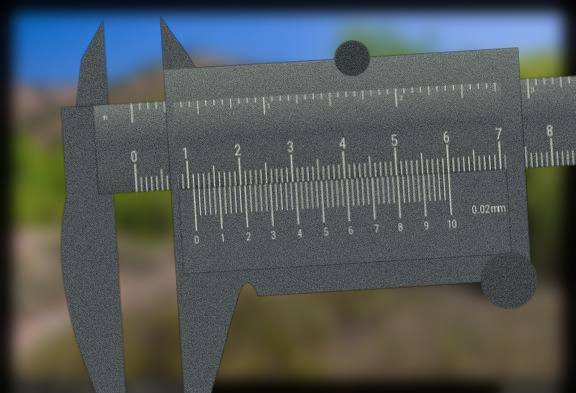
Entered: 11.0 mm
